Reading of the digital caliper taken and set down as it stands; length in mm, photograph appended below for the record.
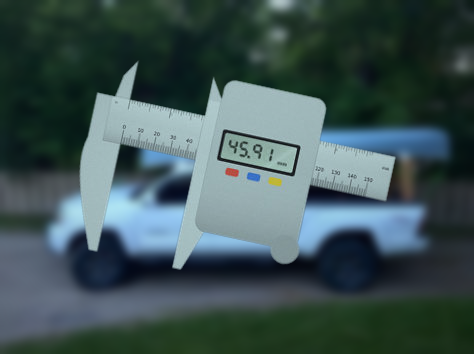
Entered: 45.91 mm
